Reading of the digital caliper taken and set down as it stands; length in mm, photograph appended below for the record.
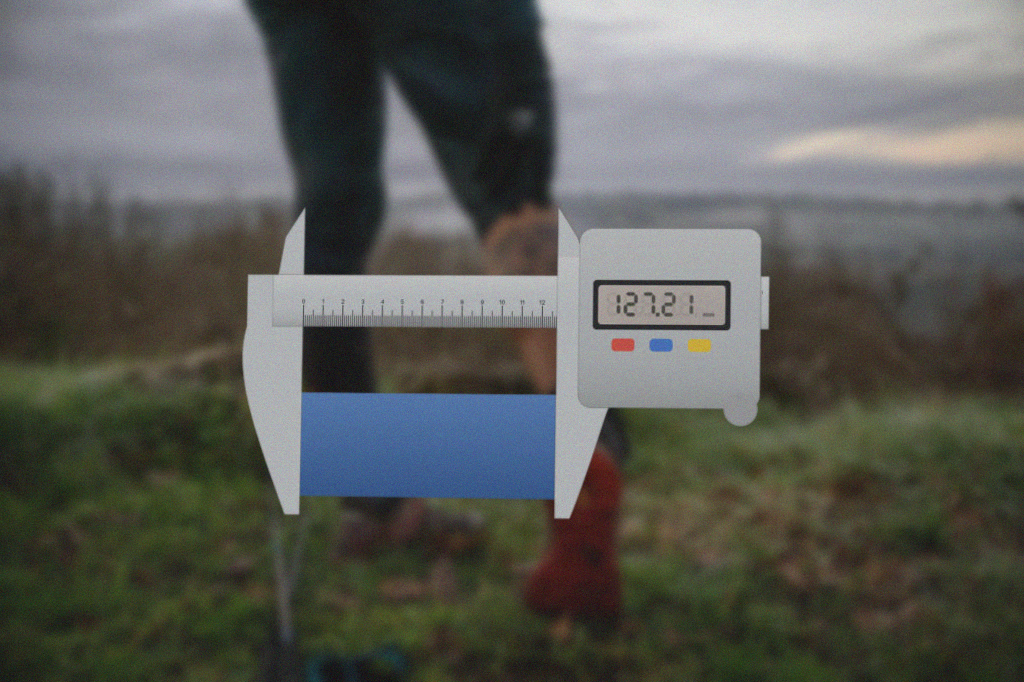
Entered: 127.21 mm
